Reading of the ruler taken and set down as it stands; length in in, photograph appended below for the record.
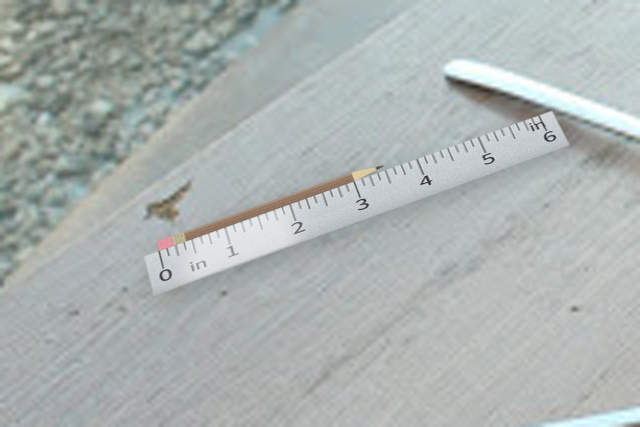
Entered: 3.5 in
